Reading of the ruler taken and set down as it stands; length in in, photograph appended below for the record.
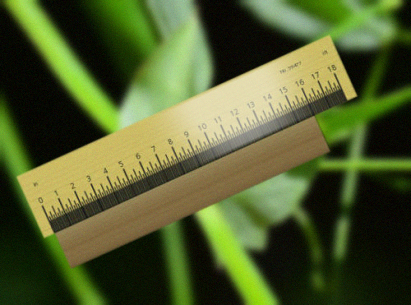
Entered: 16 in
